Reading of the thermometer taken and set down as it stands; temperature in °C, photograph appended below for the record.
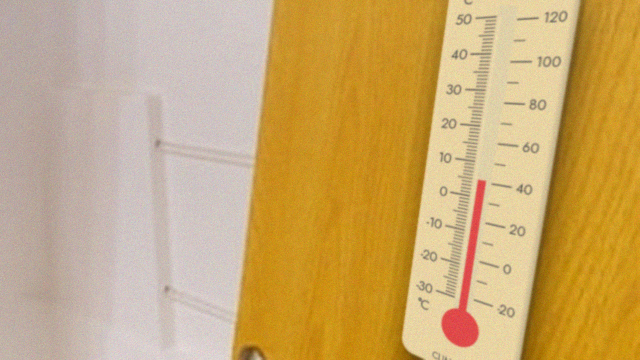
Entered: 5 °C
